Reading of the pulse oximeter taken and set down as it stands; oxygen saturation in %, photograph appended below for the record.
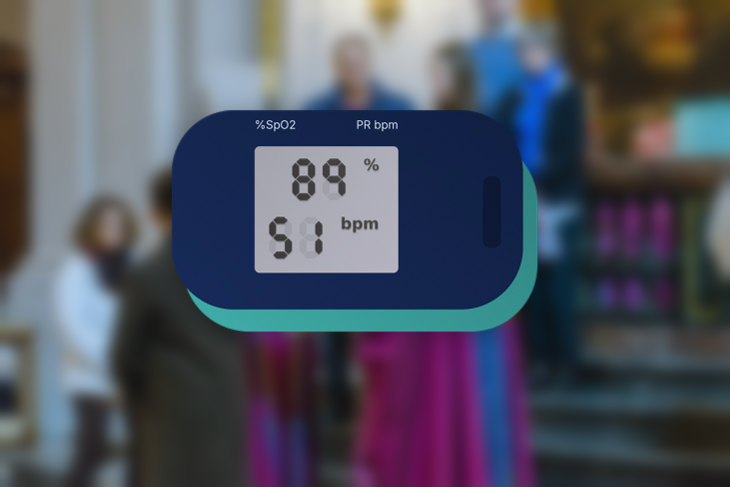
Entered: 89 %
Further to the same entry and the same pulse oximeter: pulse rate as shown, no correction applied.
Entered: 51 bpm
